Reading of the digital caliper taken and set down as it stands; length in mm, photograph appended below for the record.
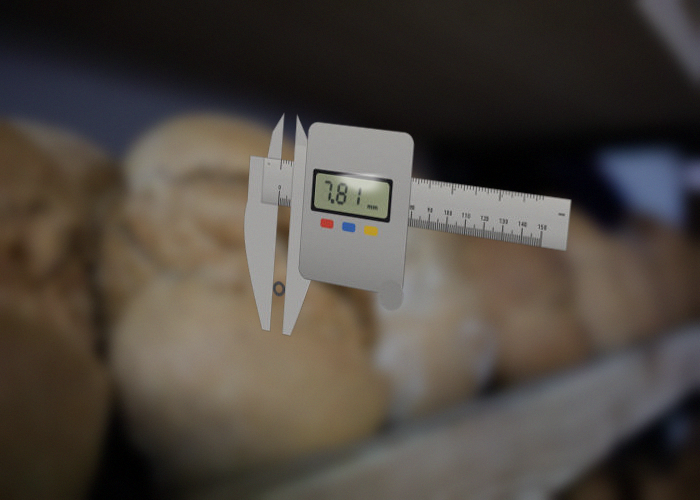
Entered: 7.81 mm
